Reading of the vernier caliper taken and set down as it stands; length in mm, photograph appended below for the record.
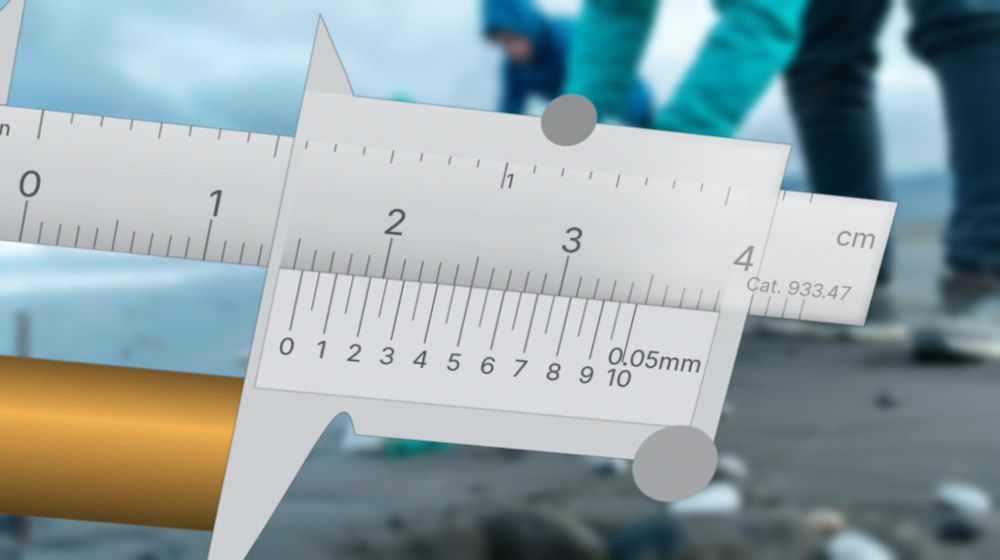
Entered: 15.5 mm
